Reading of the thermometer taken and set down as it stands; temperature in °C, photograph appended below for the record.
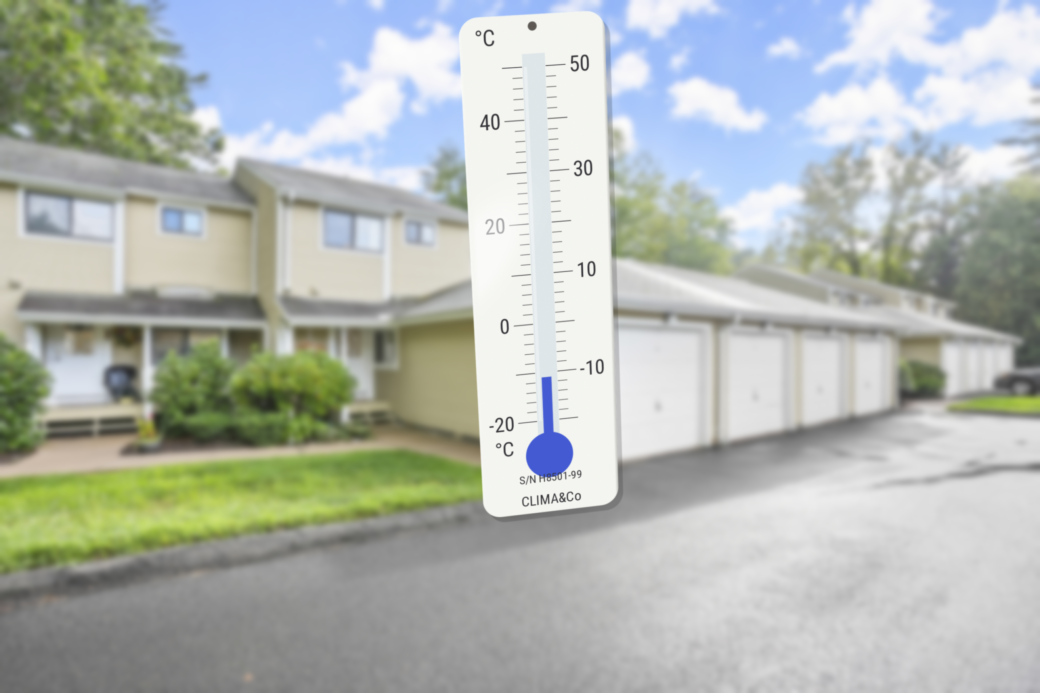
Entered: -11 °C
